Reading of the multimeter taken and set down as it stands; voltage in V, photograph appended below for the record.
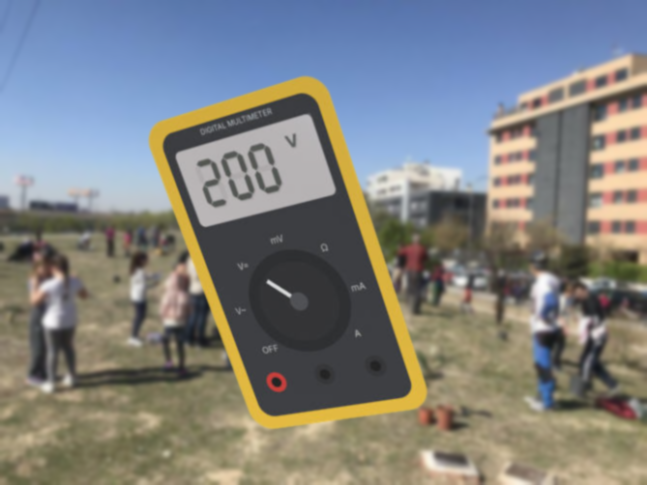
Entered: 200 V
